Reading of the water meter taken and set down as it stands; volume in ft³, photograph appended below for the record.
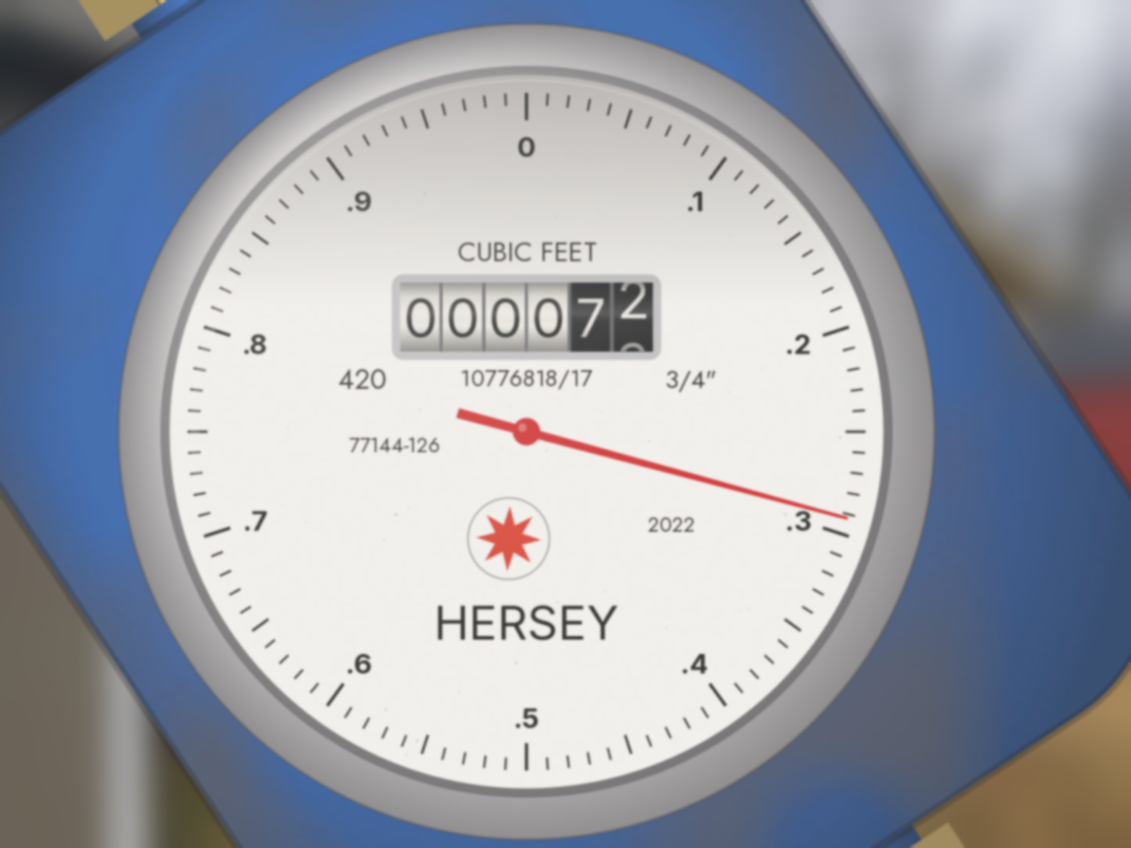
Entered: 72.29 ft³
